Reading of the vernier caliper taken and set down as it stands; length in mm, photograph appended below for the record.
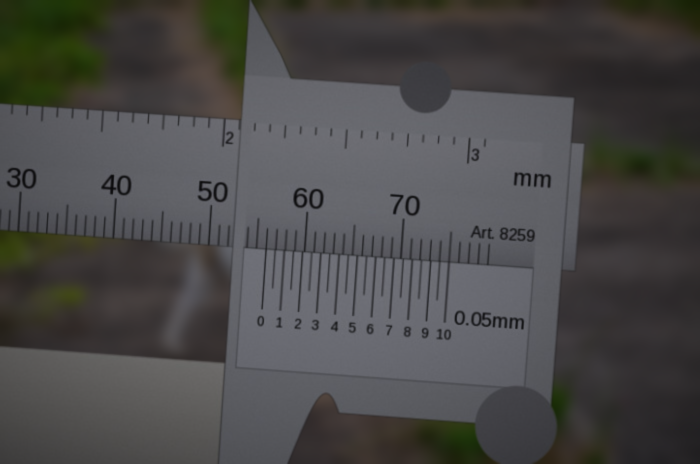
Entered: 56.0 mm
